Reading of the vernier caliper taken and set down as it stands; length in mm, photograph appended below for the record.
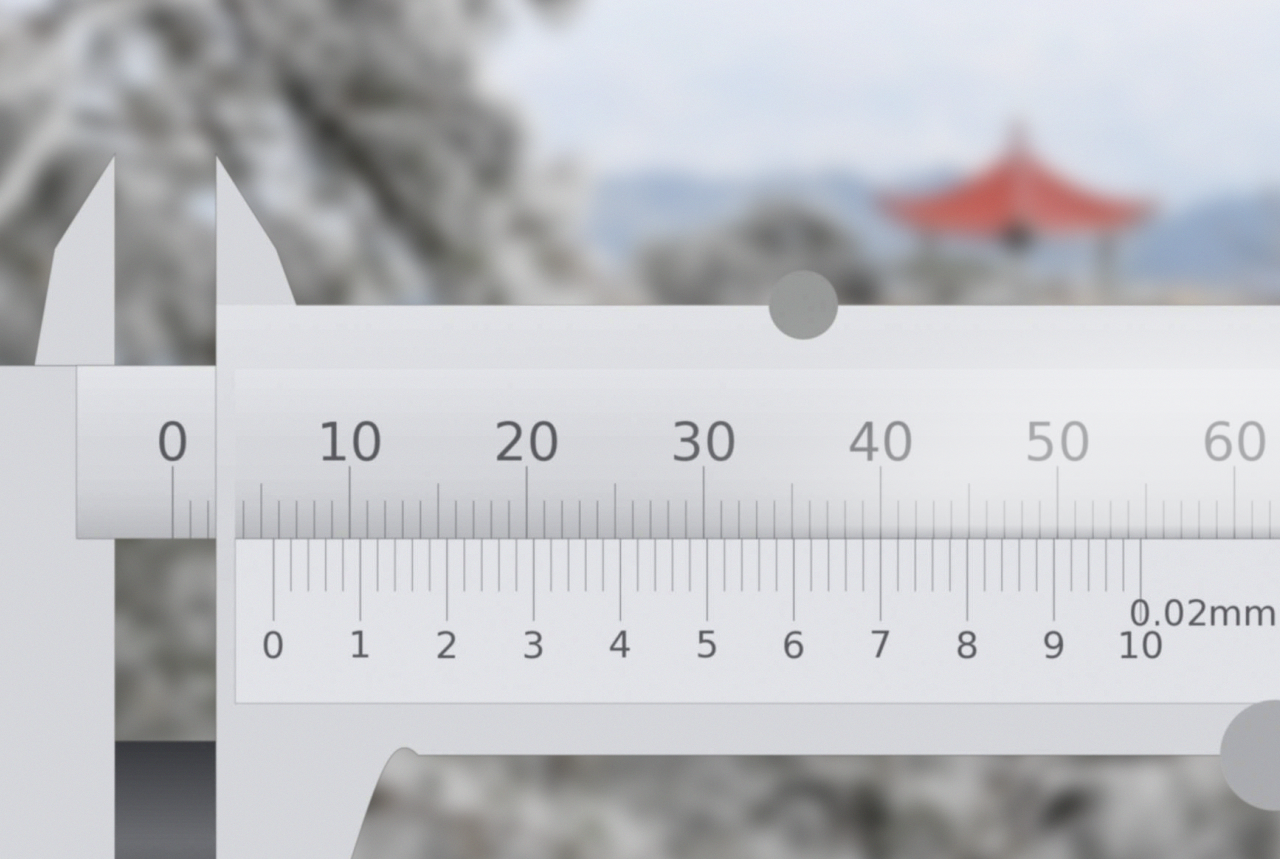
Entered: 5.7 mm
